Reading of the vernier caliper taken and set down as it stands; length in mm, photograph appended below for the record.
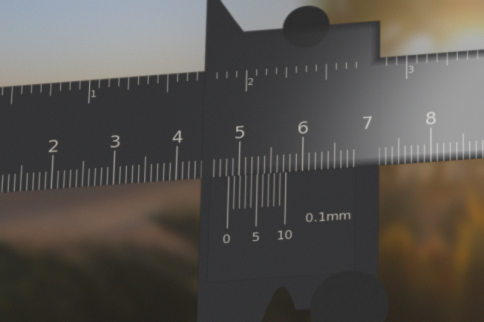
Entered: 48.4 mm
